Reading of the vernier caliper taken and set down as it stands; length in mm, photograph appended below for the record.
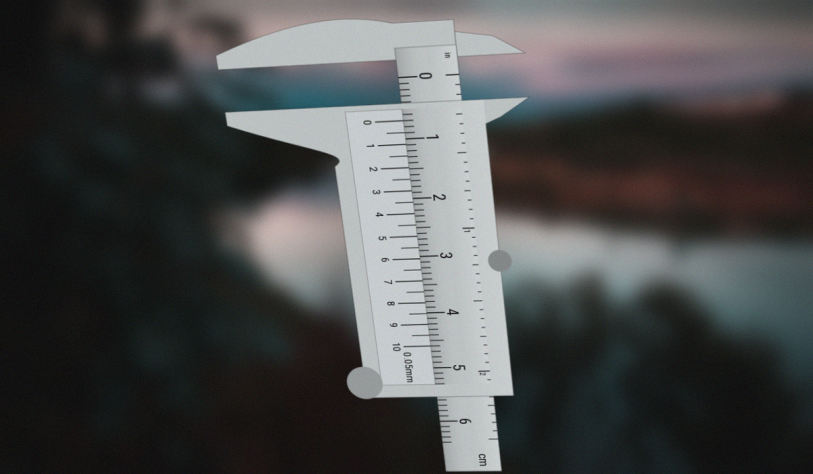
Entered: 7.0 mm
